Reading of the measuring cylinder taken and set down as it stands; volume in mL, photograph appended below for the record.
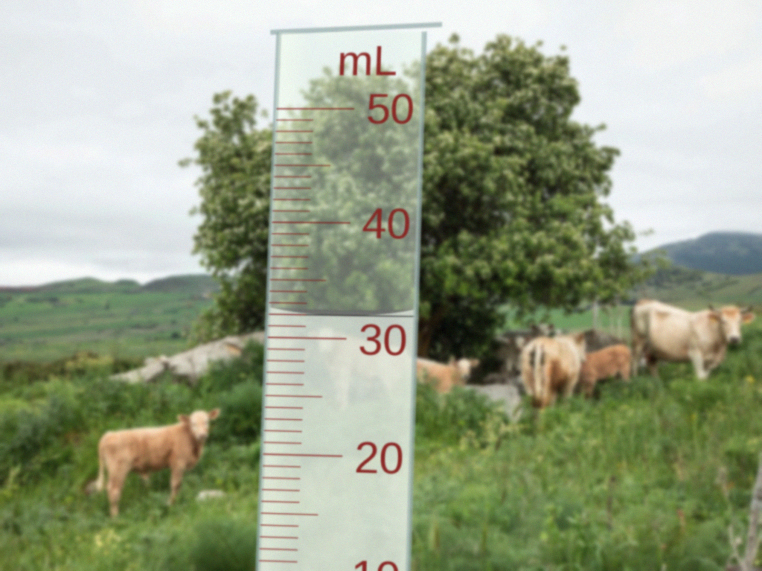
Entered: 32 mL
